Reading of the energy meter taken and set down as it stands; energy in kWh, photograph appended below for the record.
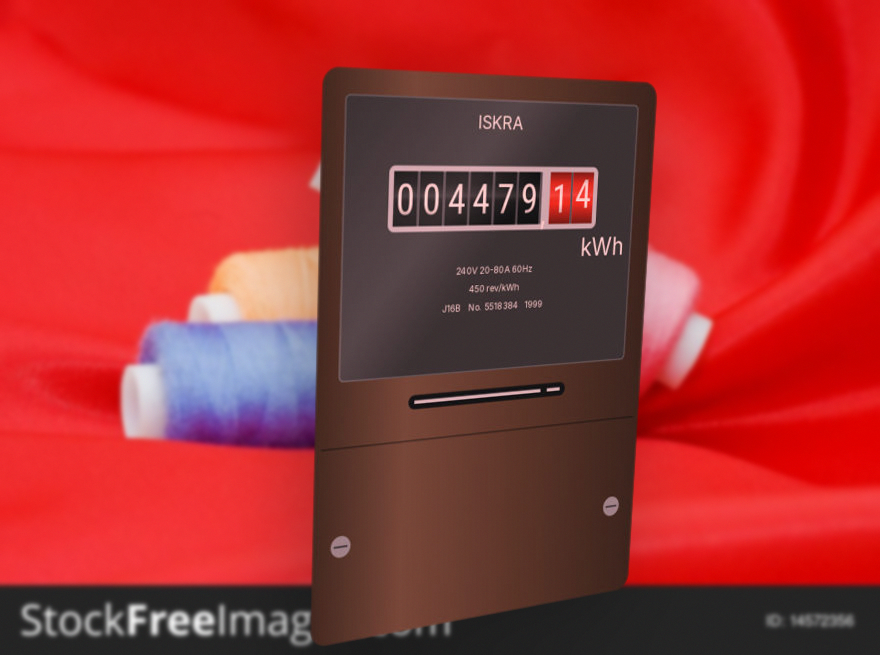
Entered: 4479.14 kWh
